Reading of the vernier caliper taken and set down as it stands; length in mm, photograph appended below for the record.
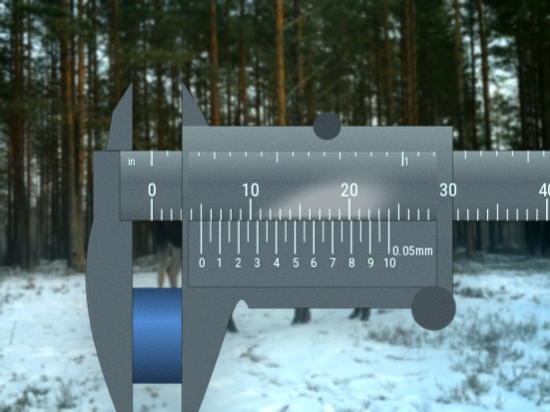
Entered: 5.0 mm
